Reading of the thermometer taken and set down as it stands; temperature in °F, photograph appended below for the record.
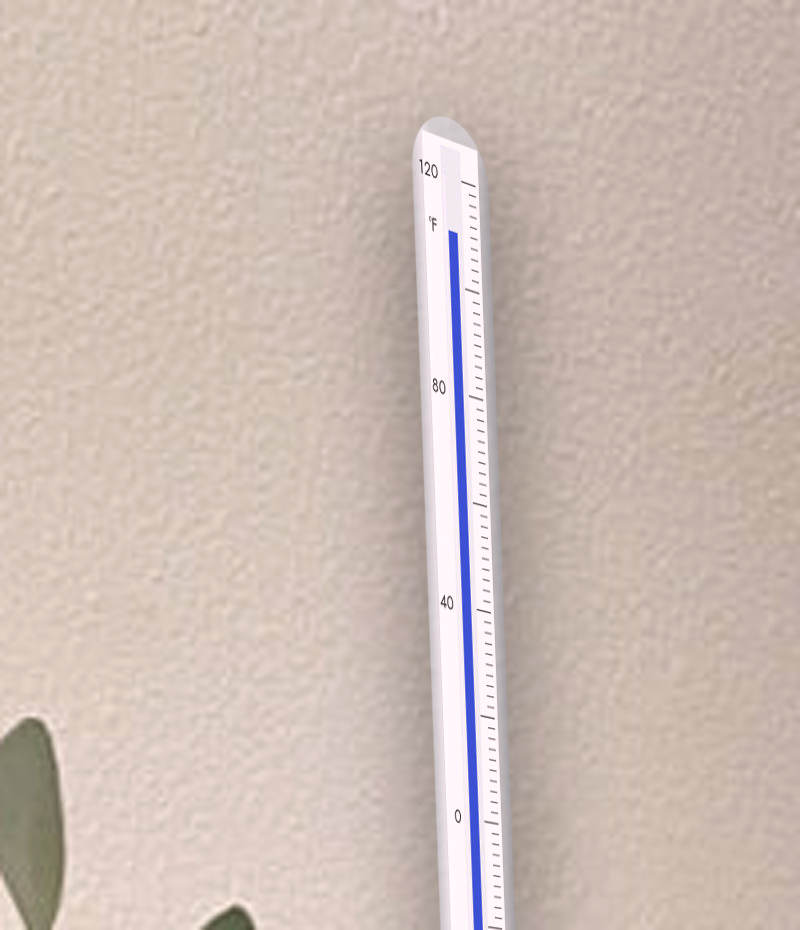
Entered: 110 °F
